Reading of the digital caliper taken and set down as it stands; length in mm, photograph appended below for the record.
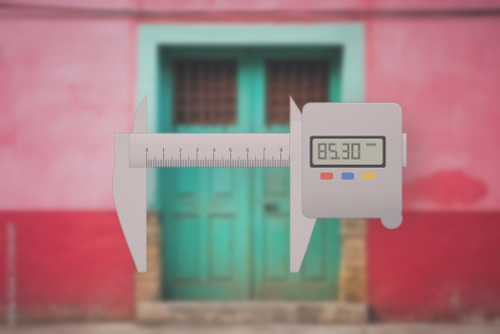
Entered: 85.30 mm
